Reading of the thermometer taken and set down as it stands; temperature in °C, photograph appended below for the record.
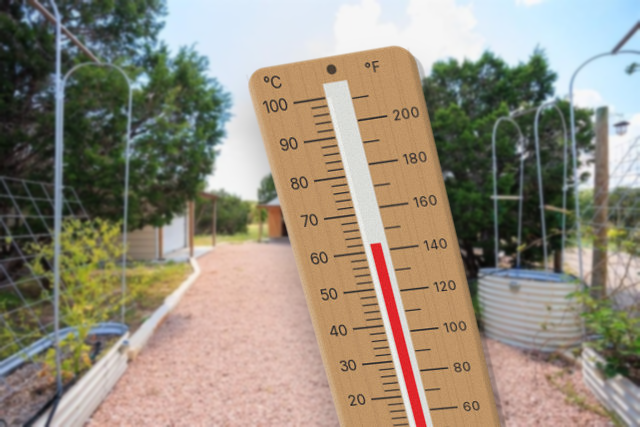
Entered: 62 °C
